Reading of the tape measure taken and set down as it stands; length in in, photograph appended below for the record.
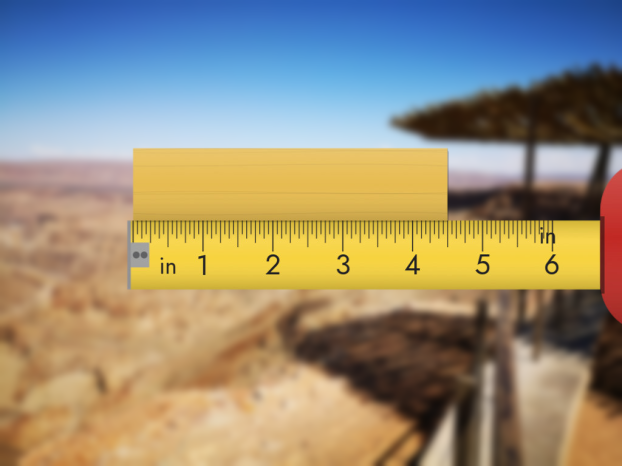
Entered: 4.5 in
